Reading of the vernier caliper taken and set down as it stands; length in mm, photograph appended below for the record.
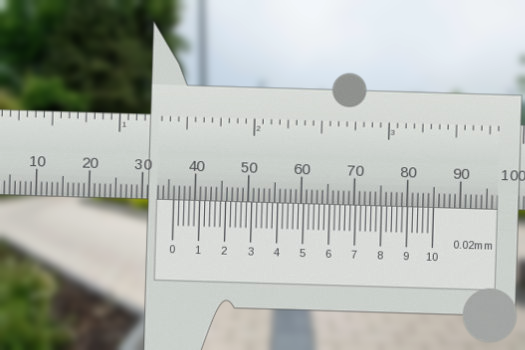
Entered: 36.0 mm
